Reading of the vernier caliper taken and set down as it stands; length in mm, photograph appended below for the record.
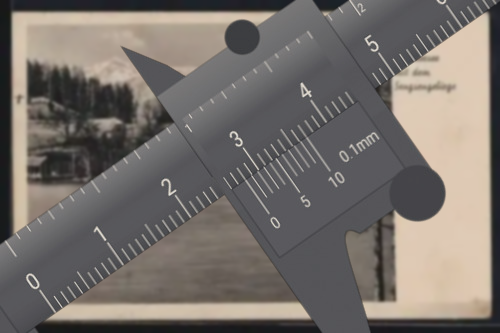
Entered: 28.0 mm
